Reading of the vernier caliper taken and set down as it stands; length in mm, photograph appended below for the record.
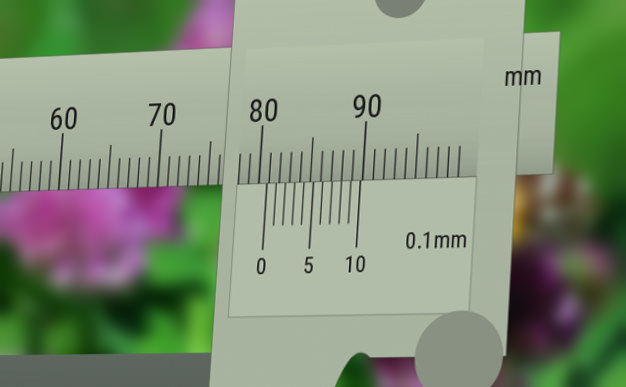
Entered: 80.8 mm
